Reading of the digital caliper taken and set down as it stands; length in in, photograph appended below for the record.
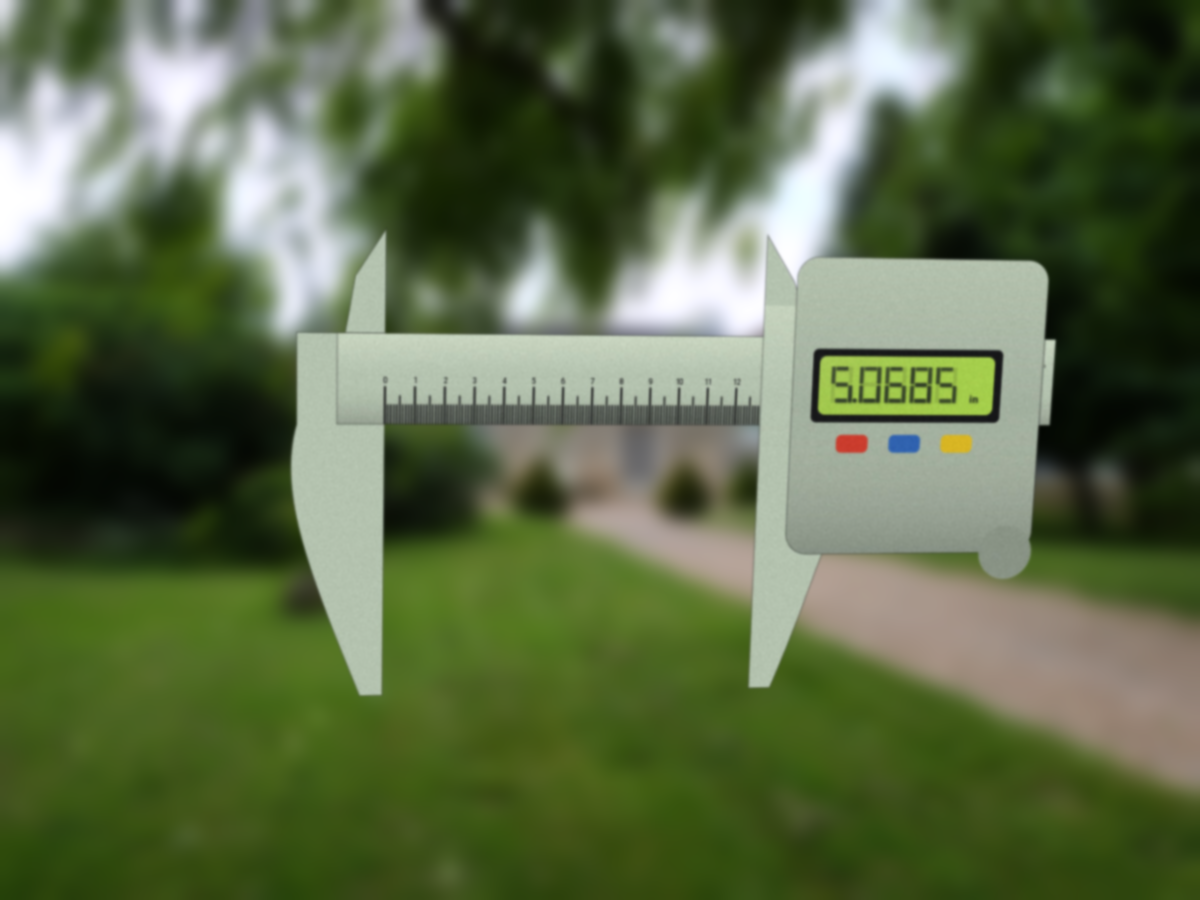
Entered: 5.0685 in
